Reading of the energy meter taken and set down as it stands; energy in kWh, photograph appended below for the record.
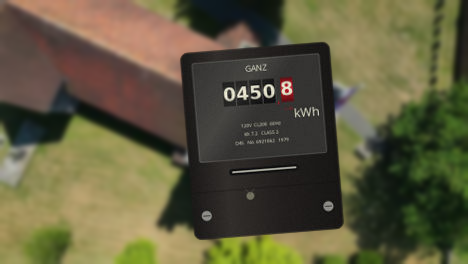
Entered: 450.8 kWh
